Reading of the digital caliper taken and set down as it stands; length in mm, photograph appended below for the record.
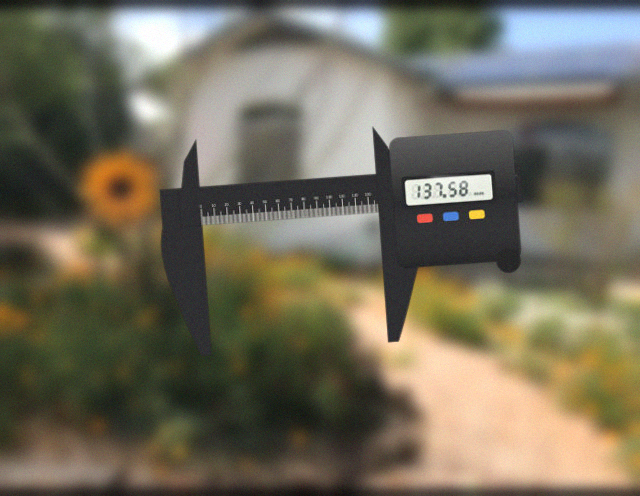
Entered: 137.58 mm
